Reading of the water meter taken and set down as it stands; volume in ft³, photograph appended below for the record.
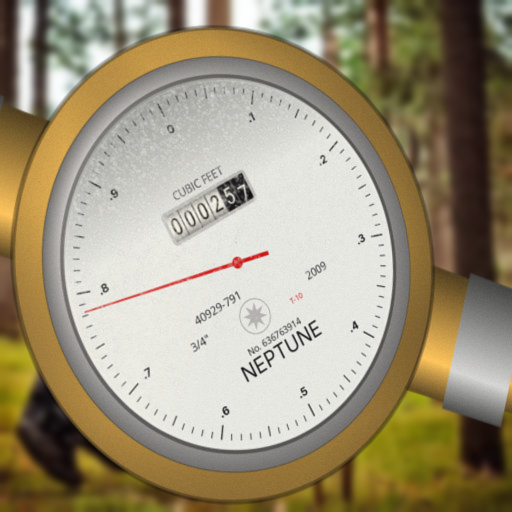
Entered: 256.78 ft³
